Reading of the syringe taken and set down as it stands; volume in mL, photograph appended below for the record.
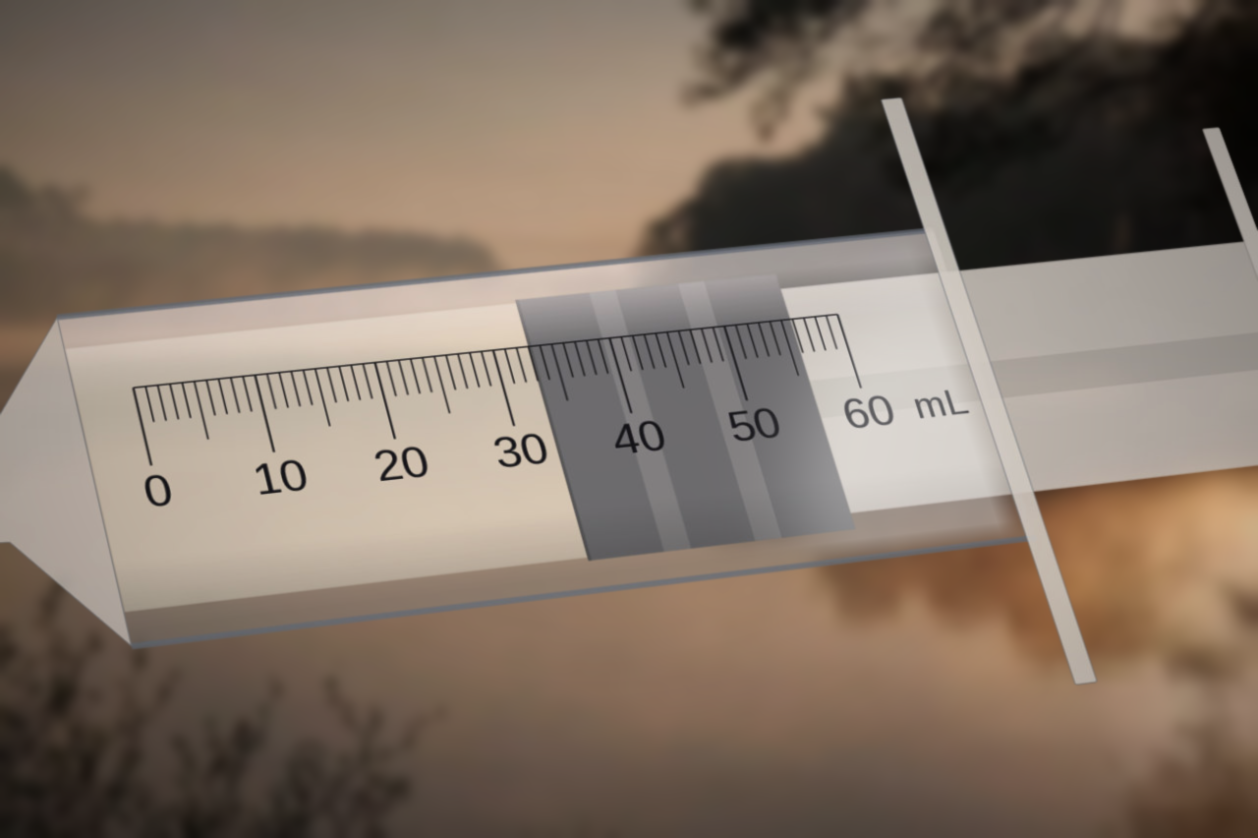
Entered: 33 mL
